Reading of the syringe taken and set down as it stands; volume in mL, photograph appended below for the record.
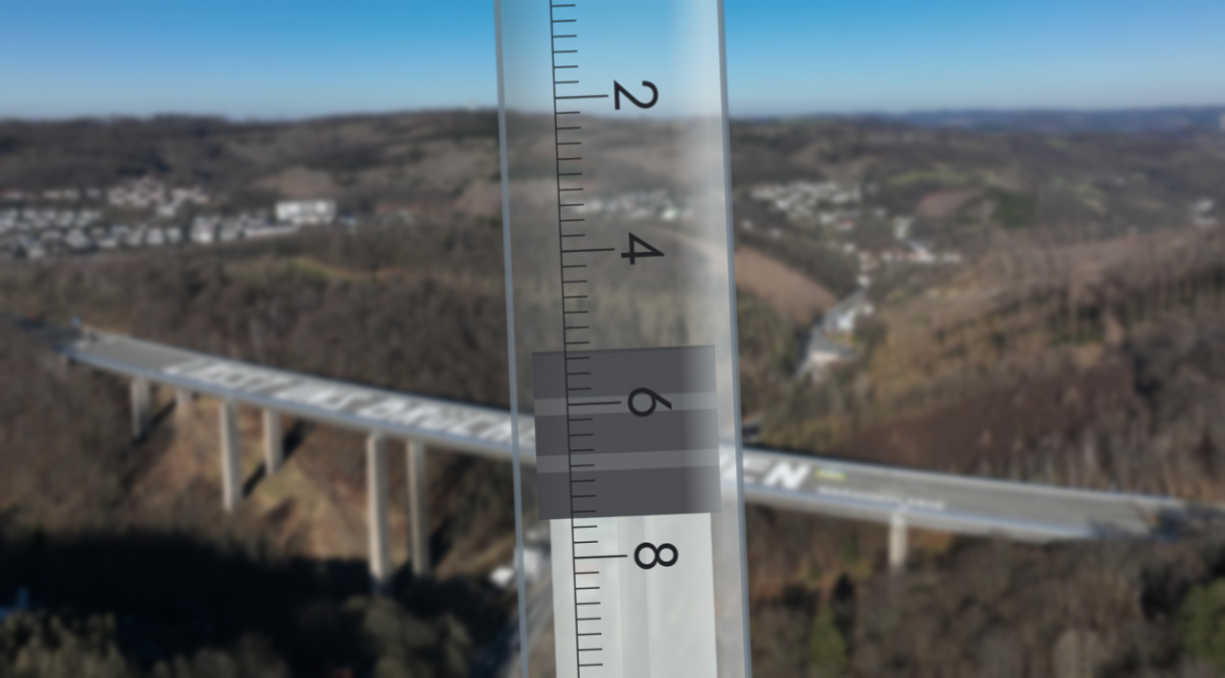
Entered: 5.3 mL
